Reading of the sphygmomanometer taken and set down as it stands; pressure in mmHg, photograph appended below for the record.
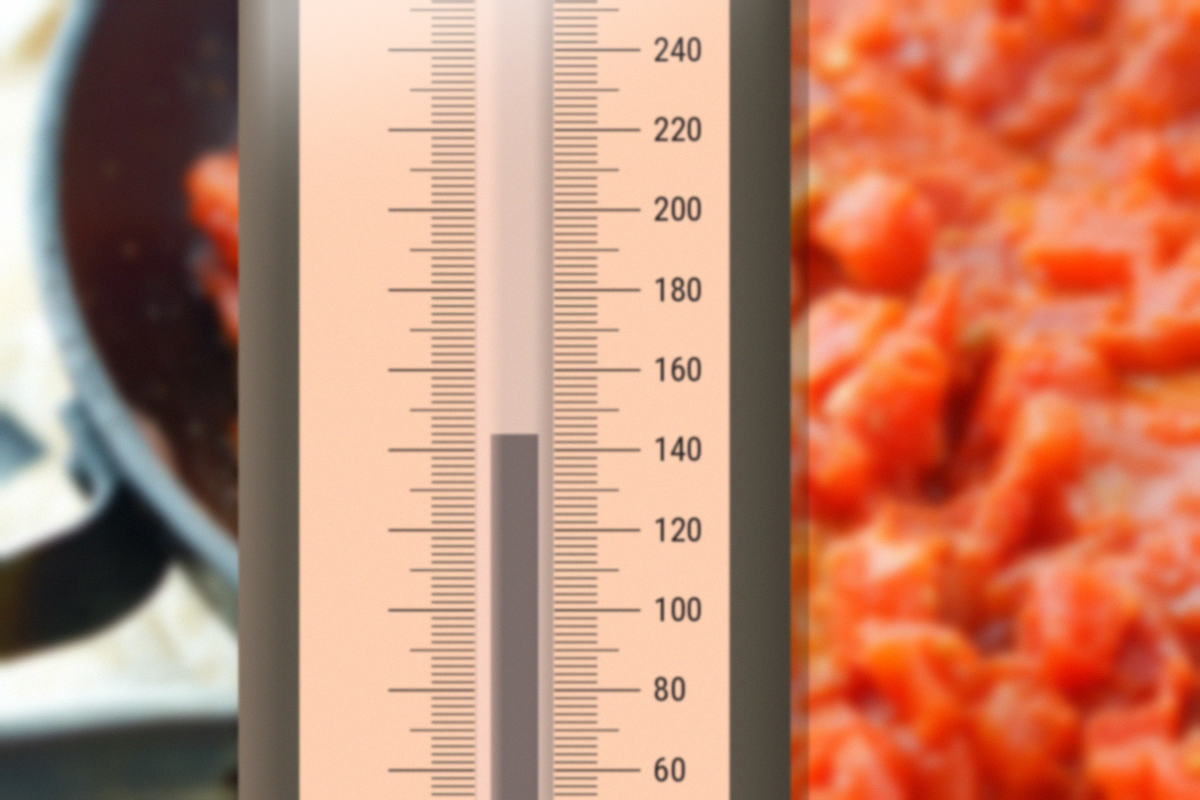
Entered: 144 mmHg
